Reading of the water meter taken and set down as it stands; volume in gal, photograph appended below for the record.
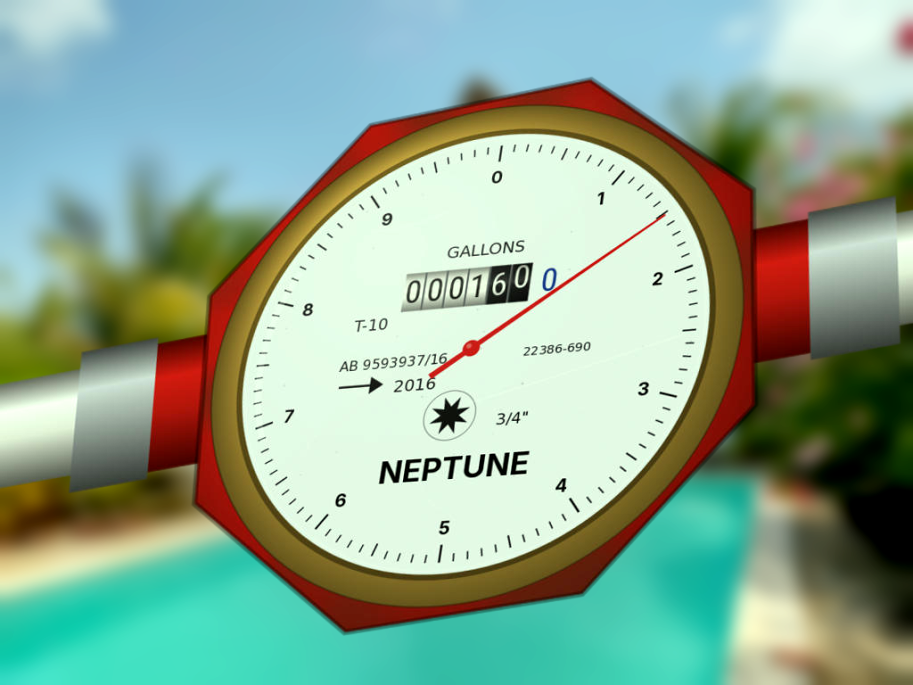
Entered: 1601.5 gal
